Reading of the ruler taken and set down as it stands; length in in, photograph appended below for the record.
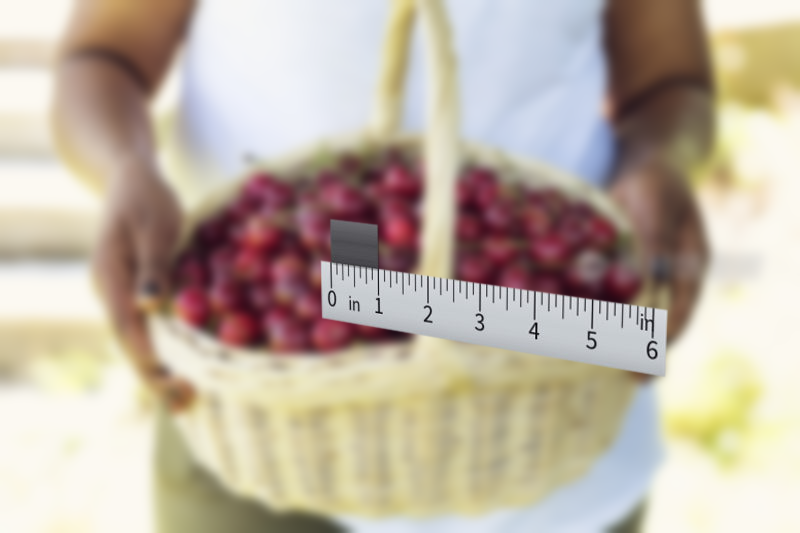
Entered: 1 in
